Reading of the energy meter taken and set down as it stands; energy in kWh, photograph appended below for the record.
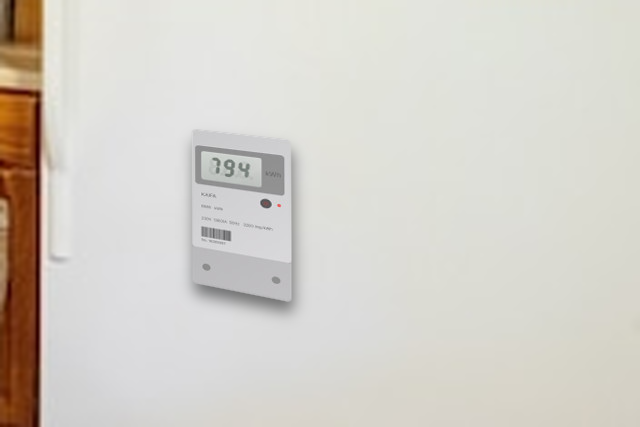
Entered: 794 kWh
